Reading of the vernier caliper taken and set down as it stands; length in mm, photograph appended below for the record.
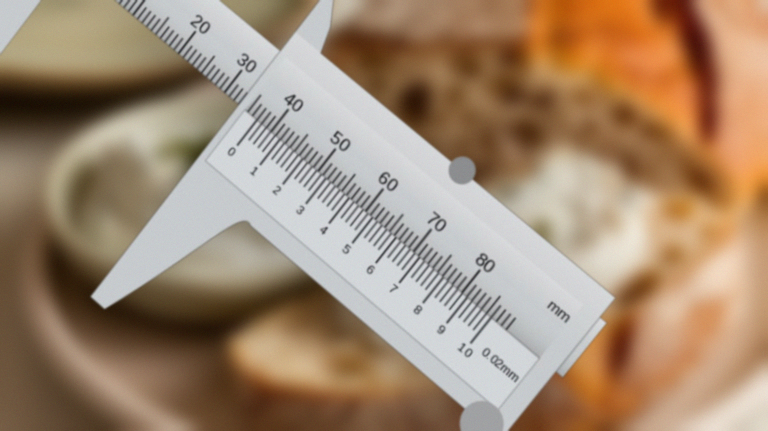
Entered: 37.0 mm
